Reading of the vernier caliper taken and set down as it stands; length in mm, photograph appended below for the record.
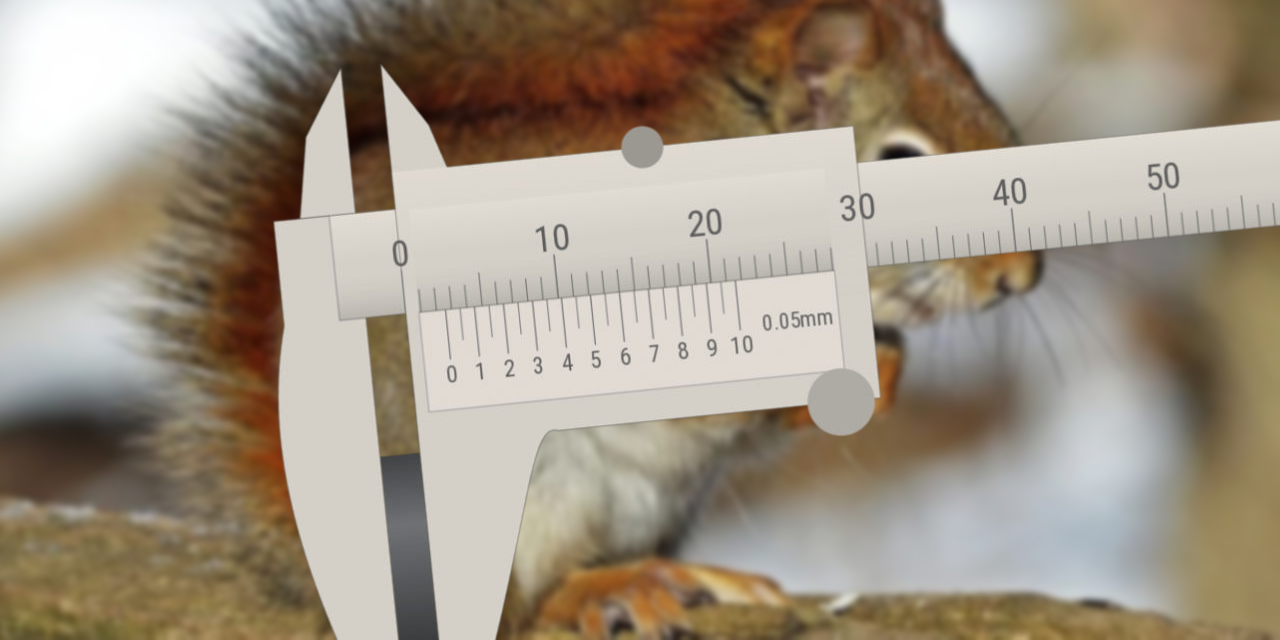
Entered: 2.6 mm
